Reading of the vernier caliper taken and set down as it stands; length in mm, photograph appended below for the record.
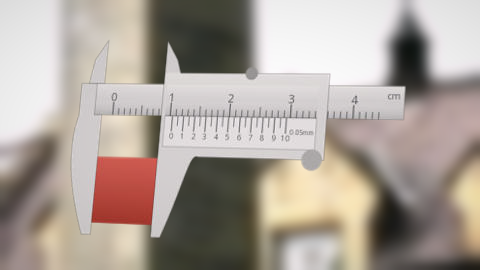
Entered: 10.4 mm
